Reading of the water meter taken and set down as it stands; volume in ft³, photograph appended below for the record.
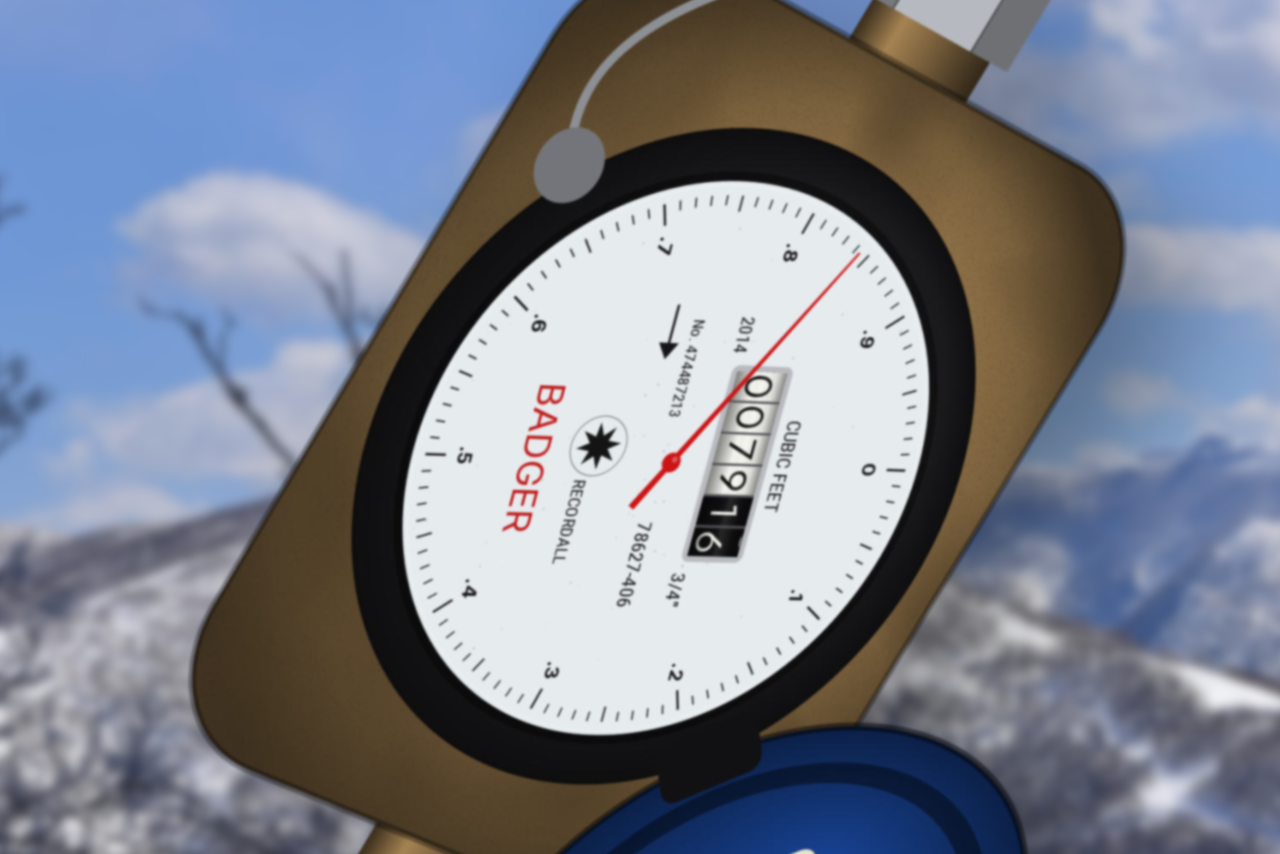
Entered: 7915.84 ft³
